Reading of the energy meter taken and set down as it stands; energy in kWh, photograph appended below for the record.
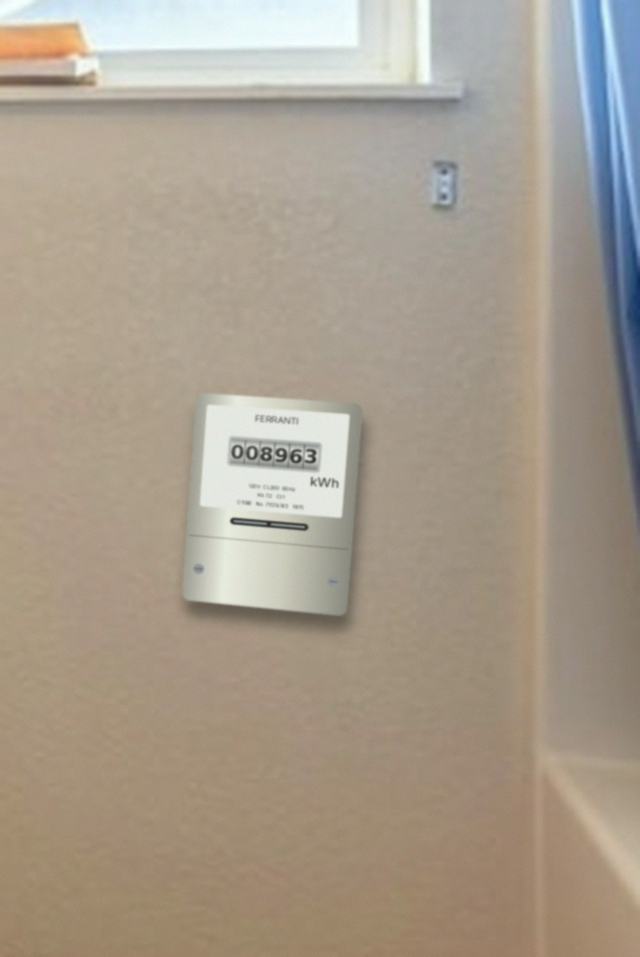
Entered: 8963 kWh
